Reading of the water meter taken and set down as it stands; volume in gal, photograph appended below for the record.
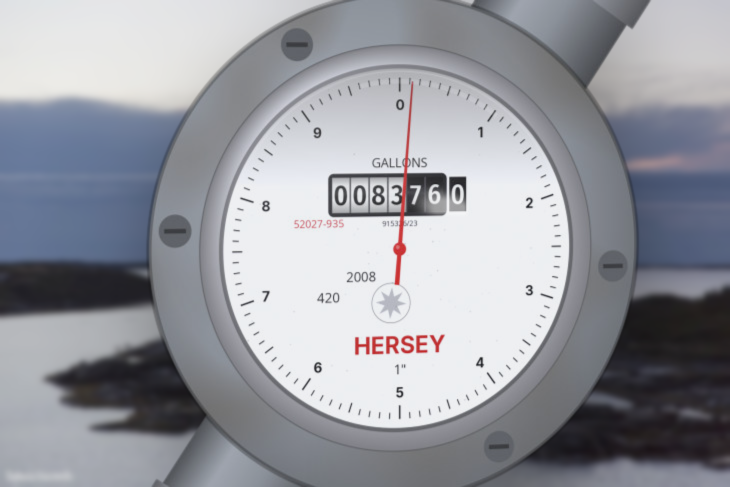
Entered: 83760.1 gal
